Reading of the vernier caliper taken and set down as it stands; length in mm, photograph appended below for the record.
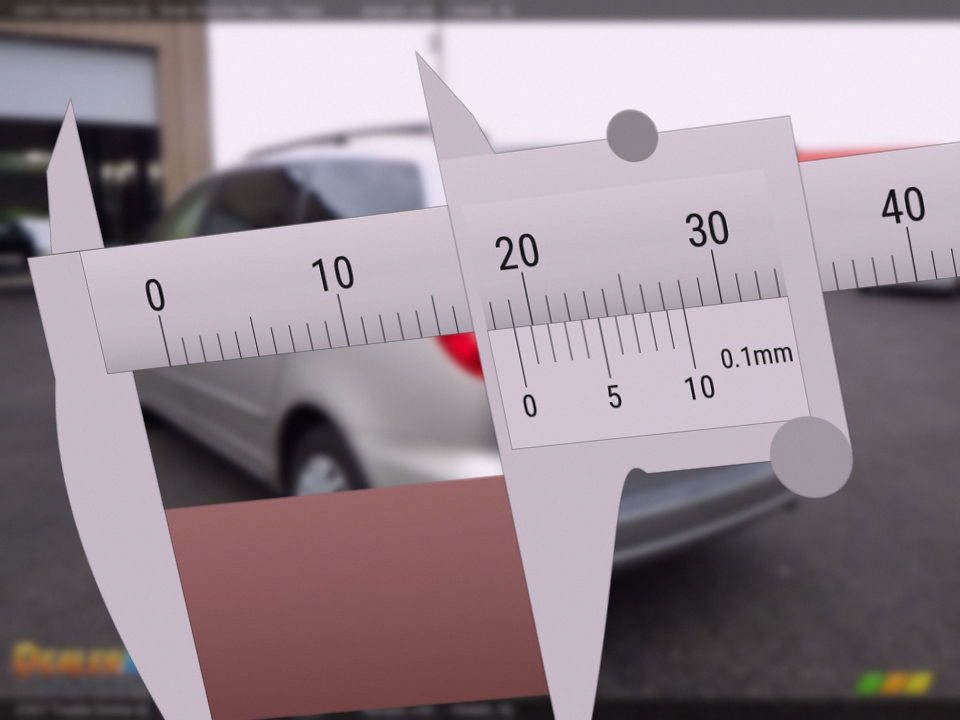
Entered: 19.0 mm
